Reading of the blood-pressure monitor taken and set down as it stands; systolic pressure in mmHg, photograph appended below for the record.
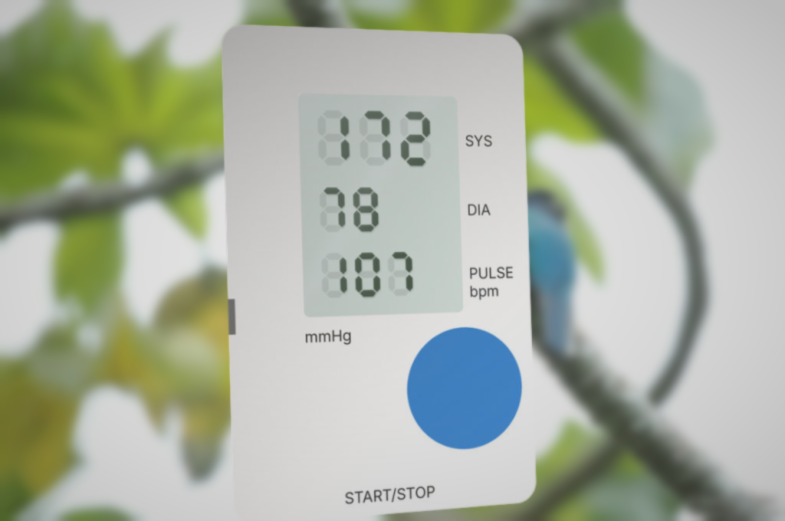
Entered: 172 mmHg
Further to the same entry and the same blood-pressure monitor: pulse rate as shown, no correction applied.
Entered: 107 bpm
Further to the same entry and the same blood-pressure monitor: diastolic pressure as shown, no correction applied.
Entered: 78 mmHg
